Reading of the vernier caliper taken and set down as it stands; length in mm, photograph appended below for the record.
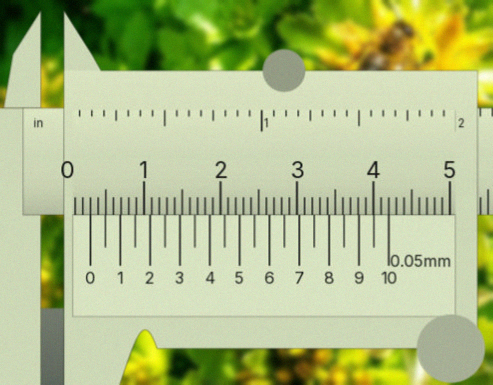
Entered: 3.0 mm
